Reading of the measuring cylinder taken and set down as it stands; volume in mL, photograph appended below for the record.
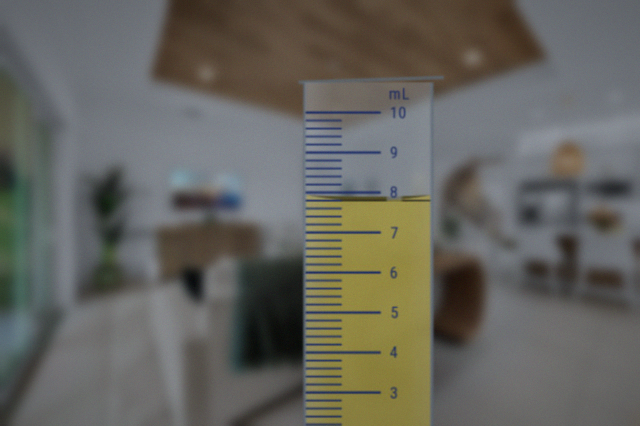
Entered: 7.8 mL
